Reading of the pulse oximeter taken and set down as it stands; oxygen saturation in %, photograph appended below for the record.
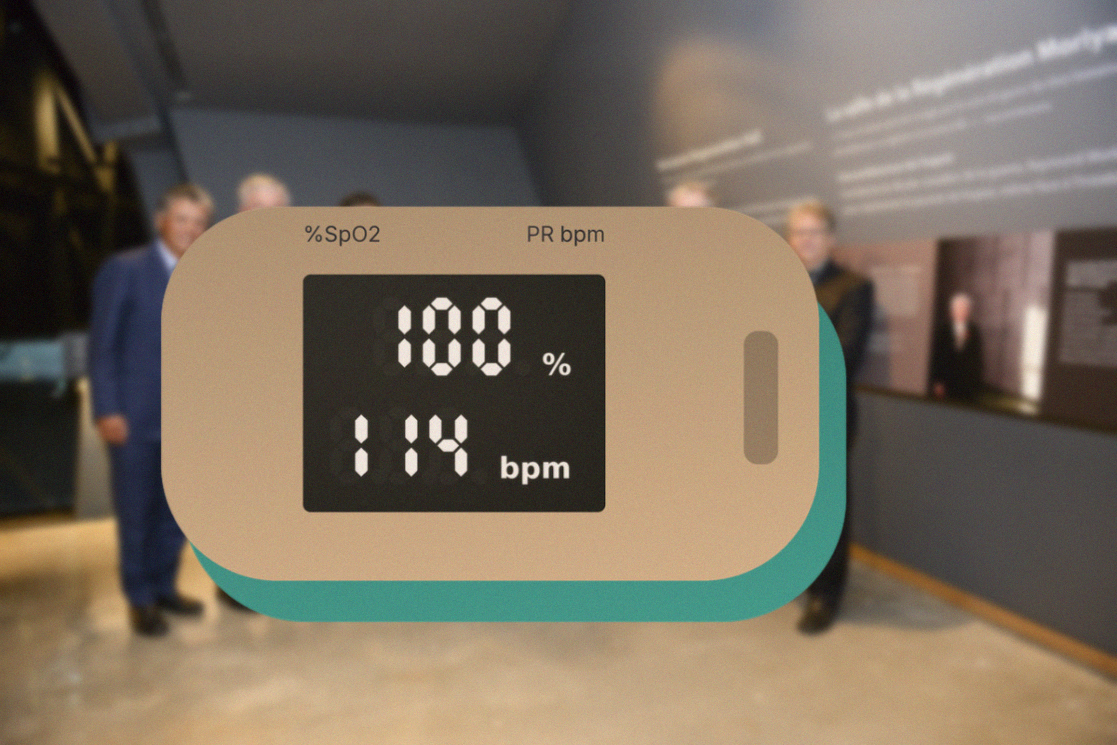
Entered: 100 %
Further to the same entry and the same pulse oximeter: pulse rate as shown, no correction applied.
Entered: 114 bpm
